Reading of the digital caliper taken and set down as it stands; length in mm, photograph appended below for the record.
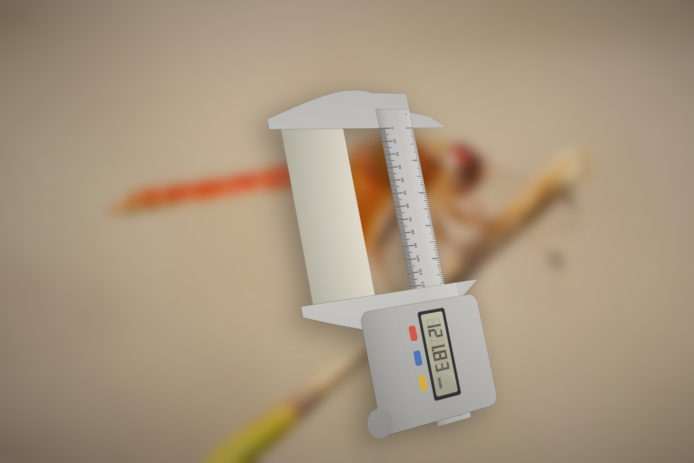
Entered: 121.83 mm
